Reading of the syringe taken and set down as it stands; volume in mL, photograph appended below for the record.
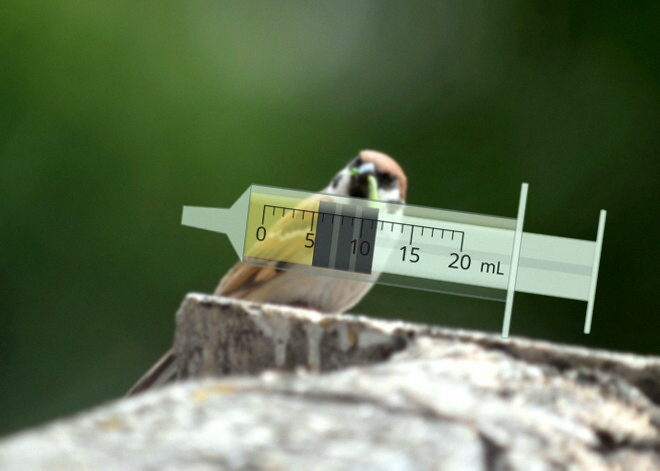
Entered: 5.5 mL
